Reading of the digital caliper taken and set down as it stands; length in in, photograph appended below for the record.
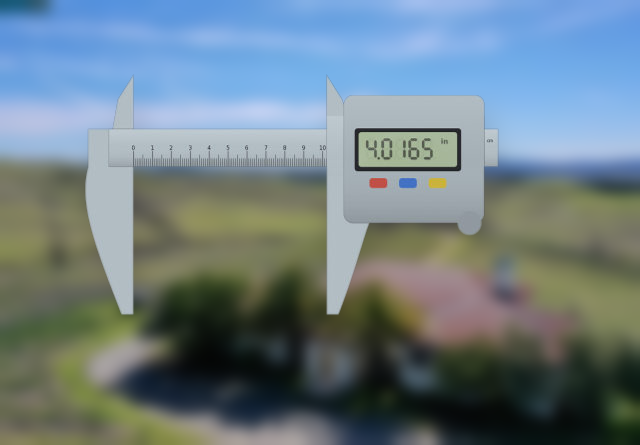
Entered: 4.0165 in
